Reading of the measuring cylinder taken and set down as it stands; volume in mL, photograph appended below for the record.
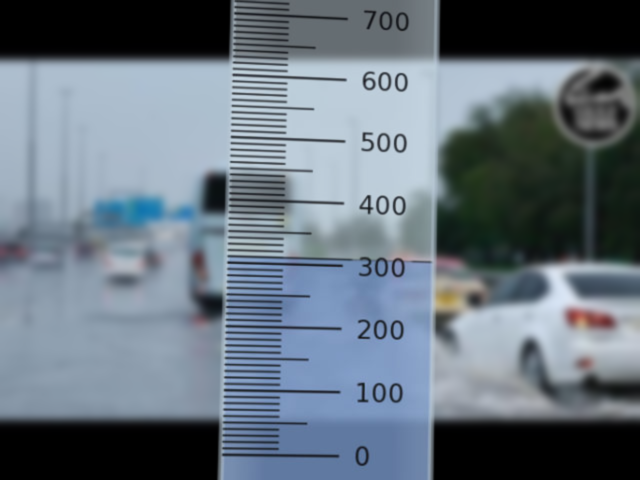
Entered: 310 mL
